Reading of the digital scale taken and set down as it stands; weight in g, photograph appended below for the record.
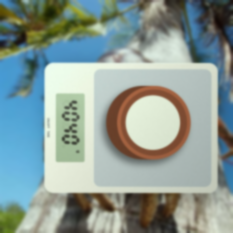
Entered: 4040 g
